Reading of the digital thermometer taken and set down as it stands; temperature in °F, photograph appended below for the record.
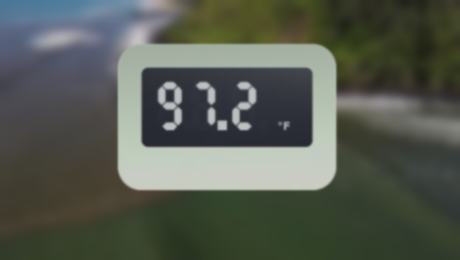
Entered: 97.2 °F
